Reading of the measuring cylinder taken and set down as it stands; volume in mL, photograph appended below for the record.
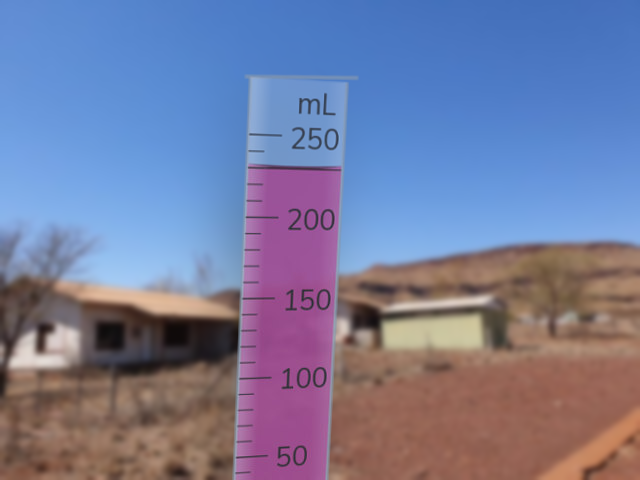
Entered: 230 mL
